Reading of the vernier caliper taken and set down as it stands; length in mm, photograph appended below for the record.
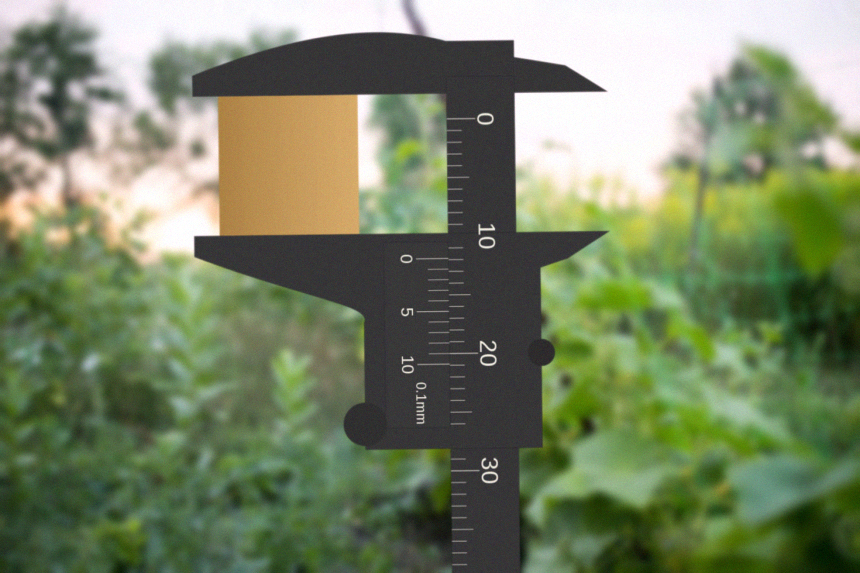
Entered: 11.9 mm
